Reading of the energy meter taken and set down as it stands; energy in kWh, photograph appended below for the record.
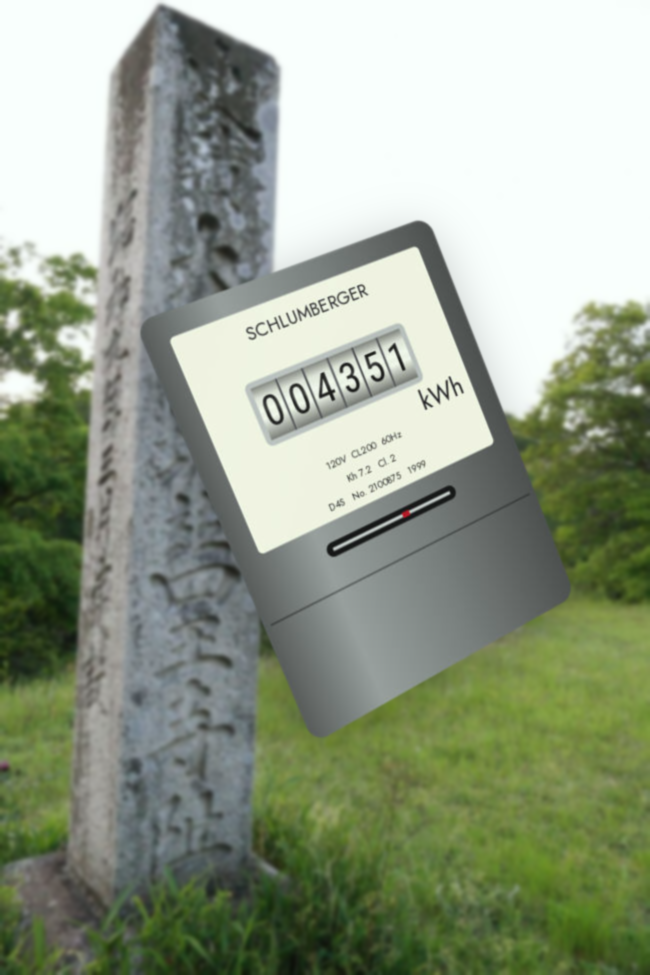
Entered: 4351 kWh
